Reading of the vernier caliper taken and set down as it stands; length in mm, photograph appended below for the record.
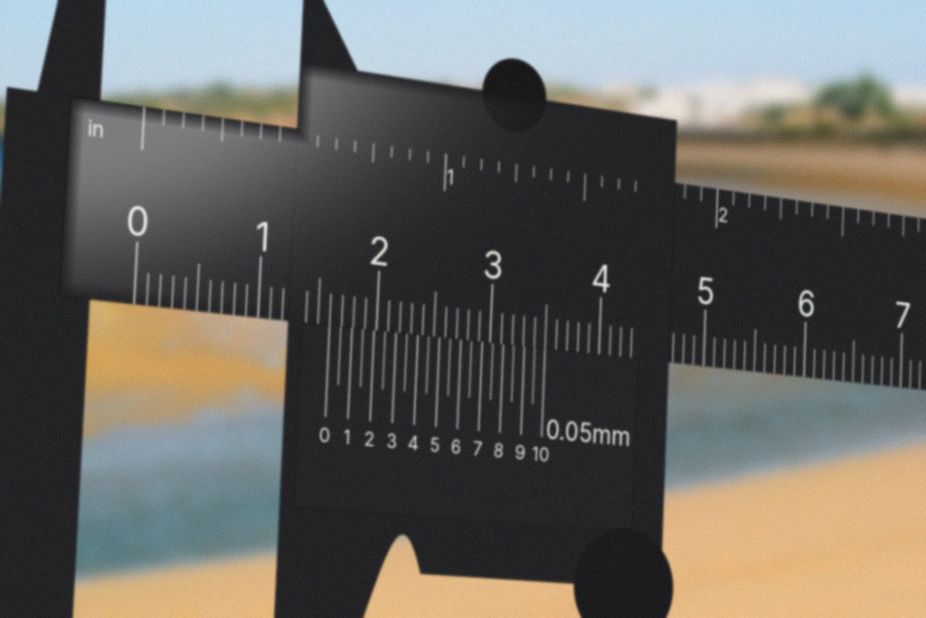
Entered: 16.0 mm
